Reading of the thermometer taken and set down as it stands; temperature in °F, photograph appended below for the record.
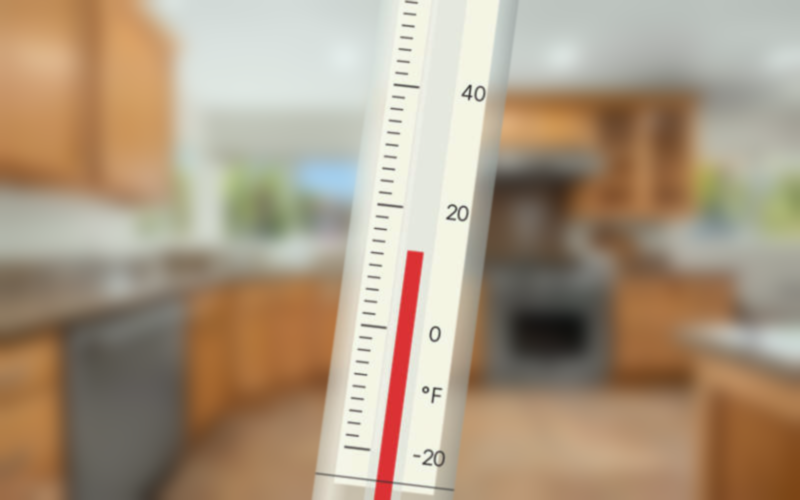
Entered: 13 °F
